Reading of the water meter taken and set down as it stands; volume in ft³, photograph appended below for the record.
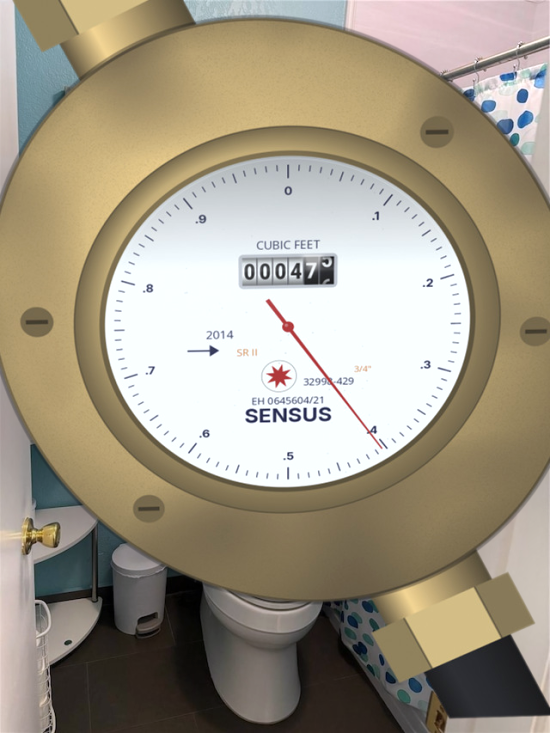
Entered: 475.40 ft³
